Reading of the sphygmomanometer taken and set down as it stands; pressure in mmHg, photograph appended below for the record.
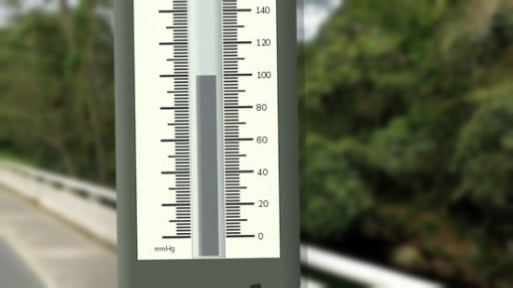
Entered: 100 mmHg
